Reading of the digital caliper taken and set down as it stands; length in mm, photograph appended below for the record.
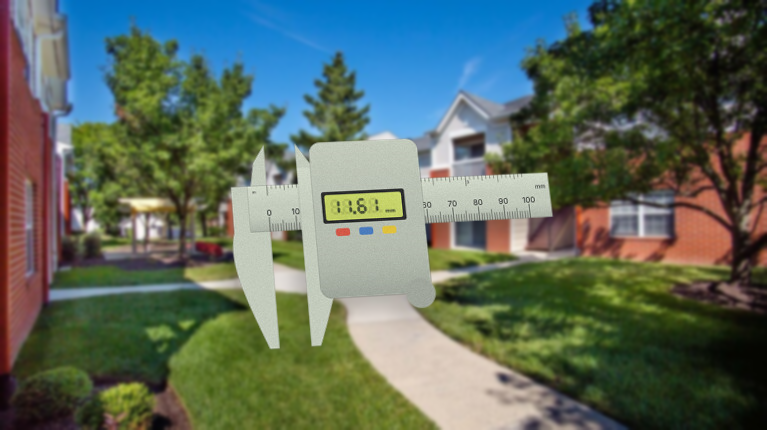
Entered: 11.61 mm
